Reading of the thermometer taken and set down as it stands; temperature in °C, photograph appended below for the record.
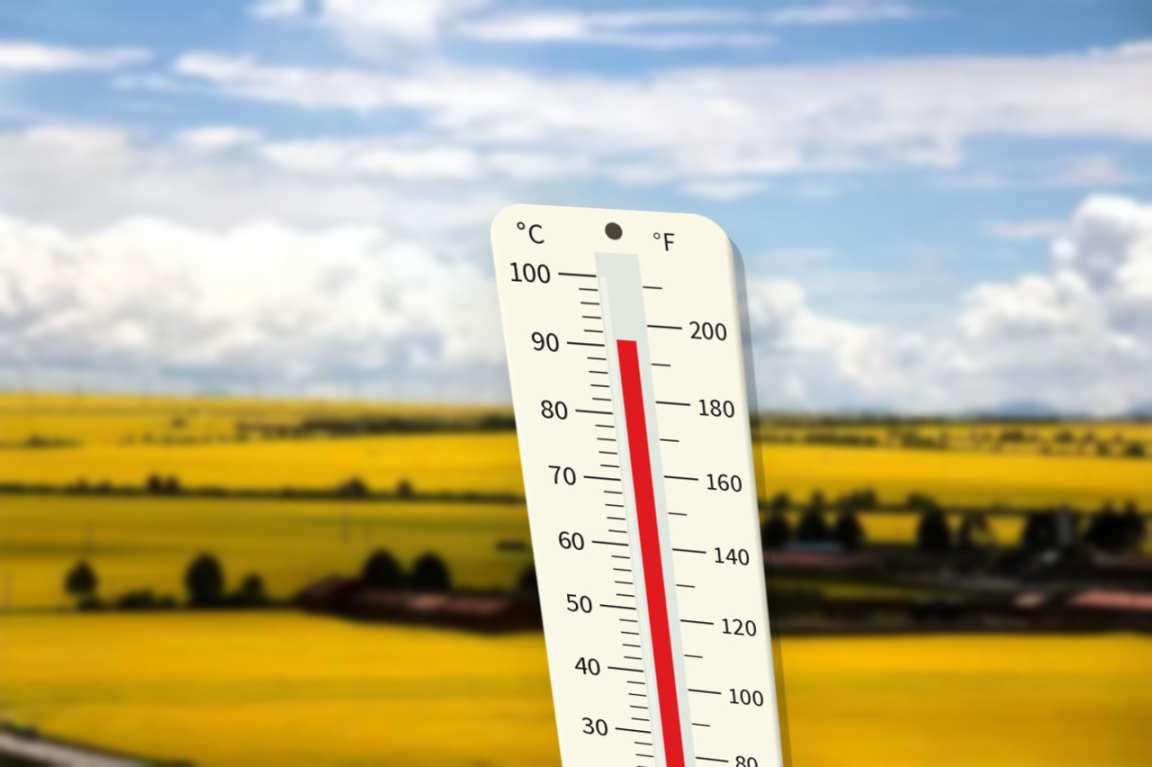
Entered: 91 °C
